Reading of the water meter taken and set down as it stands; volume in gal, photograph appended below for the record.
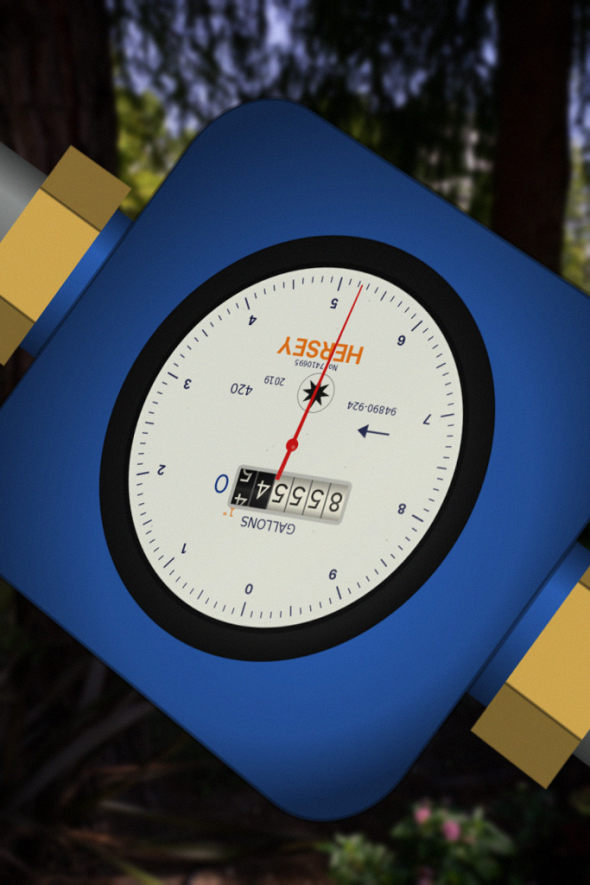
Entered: 8555445.2 gal
